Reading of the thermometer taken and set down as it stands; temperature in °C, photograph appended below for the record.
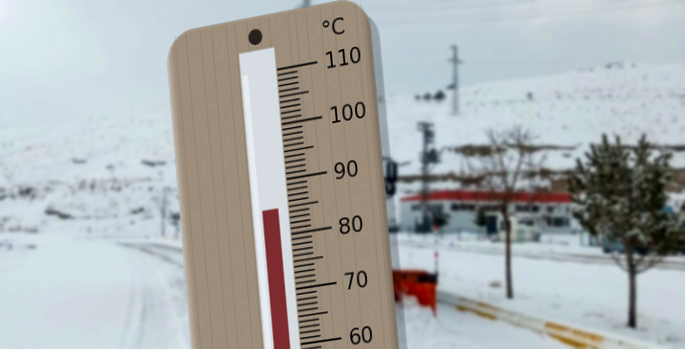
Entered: 85 °C
